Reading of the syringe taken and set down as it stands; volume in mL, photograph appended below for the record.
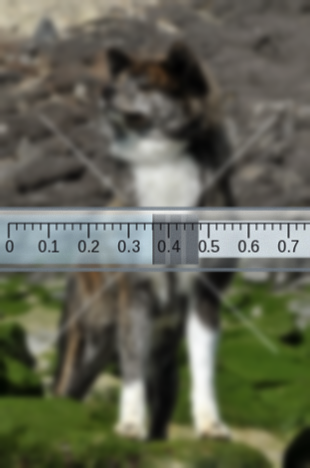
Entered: 0.36 mL
